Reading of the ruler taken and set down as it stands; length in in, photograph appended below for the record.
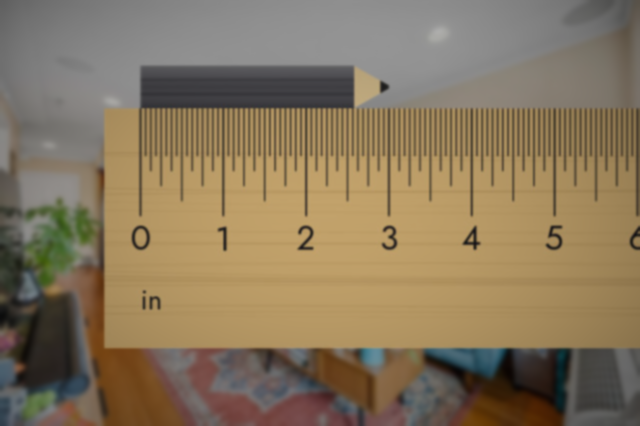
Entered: 3 in
